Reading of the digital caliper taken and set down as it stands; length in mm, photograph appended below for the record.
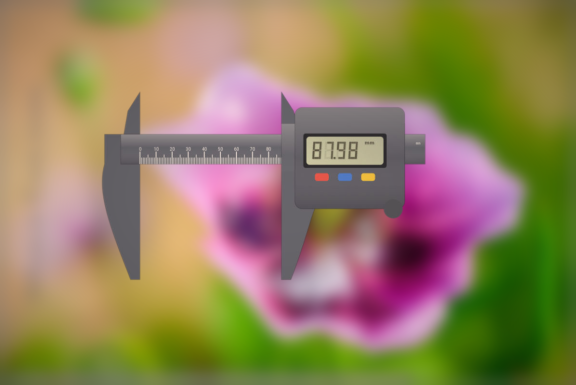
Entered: 87.98 mm
